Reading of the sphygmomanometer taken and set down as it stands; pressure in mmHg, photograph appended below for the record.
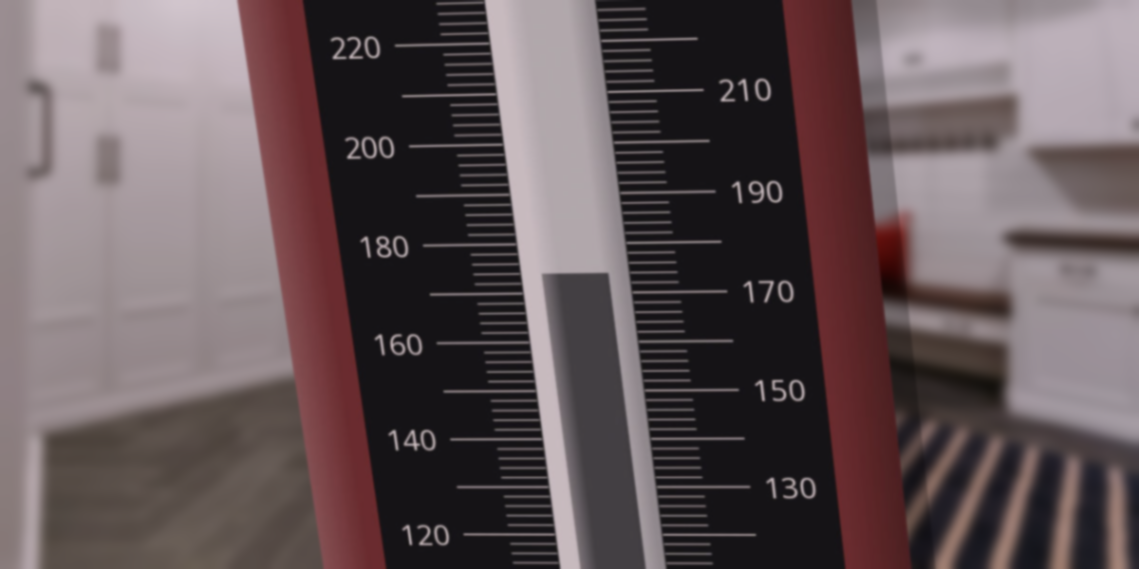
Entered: 174 mmHg
